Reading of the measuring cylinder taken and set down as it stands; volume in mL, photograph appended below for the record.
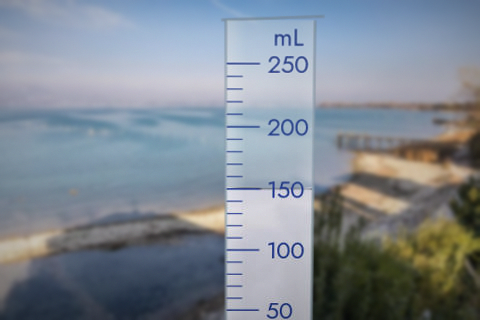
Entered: 150 mL
